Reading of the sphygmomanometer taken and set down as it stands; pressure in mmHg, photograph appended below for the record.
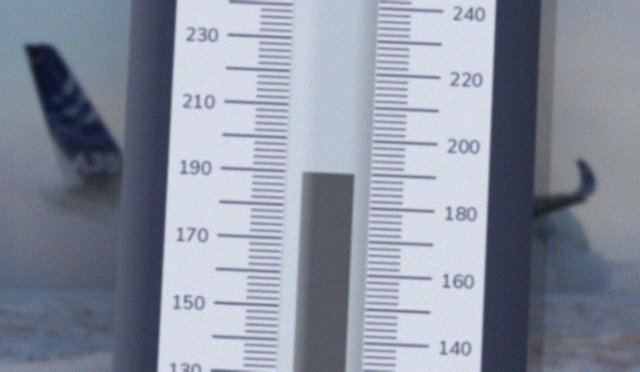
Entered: 190 mmHg
